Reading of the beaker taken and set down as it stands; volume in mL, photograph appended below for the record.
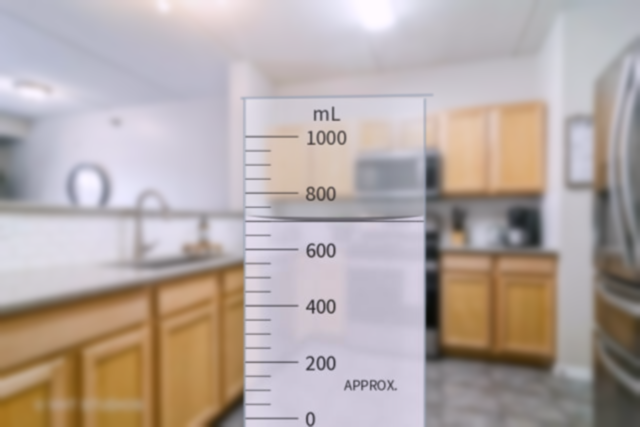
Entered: 700 mL
